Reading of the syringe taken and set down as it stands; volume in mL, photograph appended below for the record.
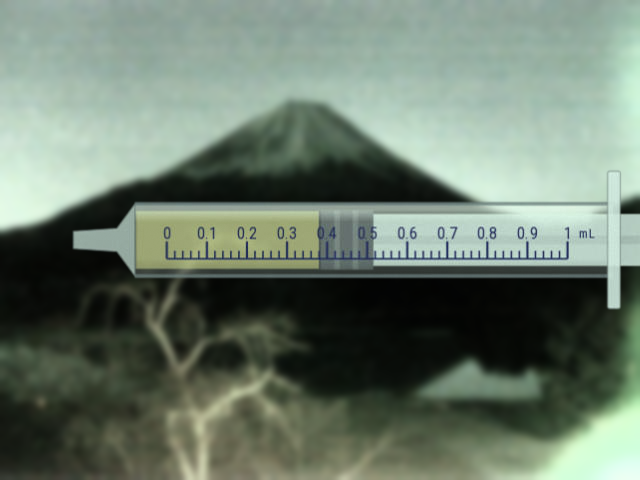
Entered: 0.38 mL
